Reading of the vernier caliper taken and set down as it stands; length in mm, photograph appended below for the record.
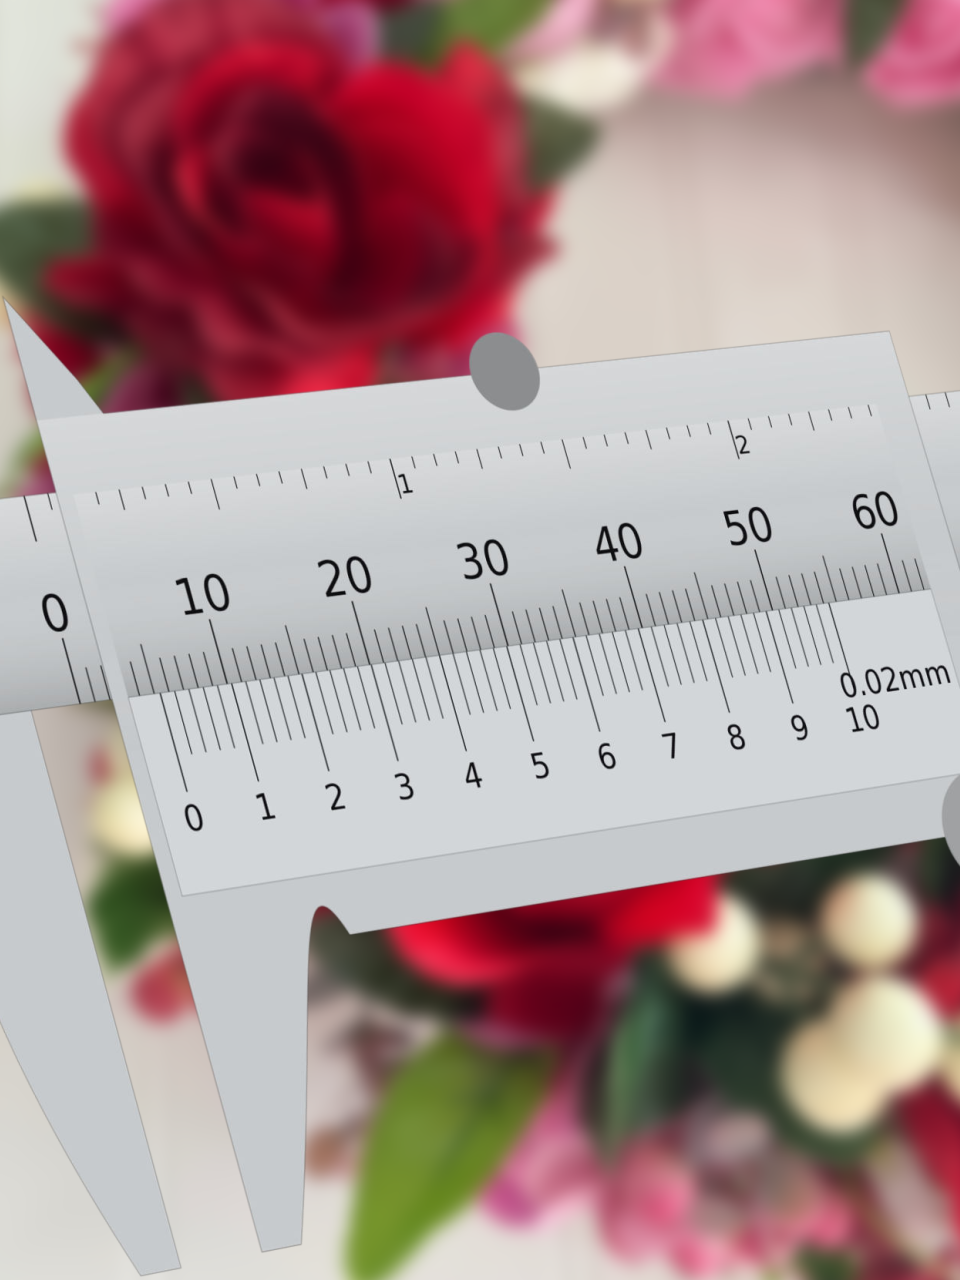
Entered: 5.4 mm
